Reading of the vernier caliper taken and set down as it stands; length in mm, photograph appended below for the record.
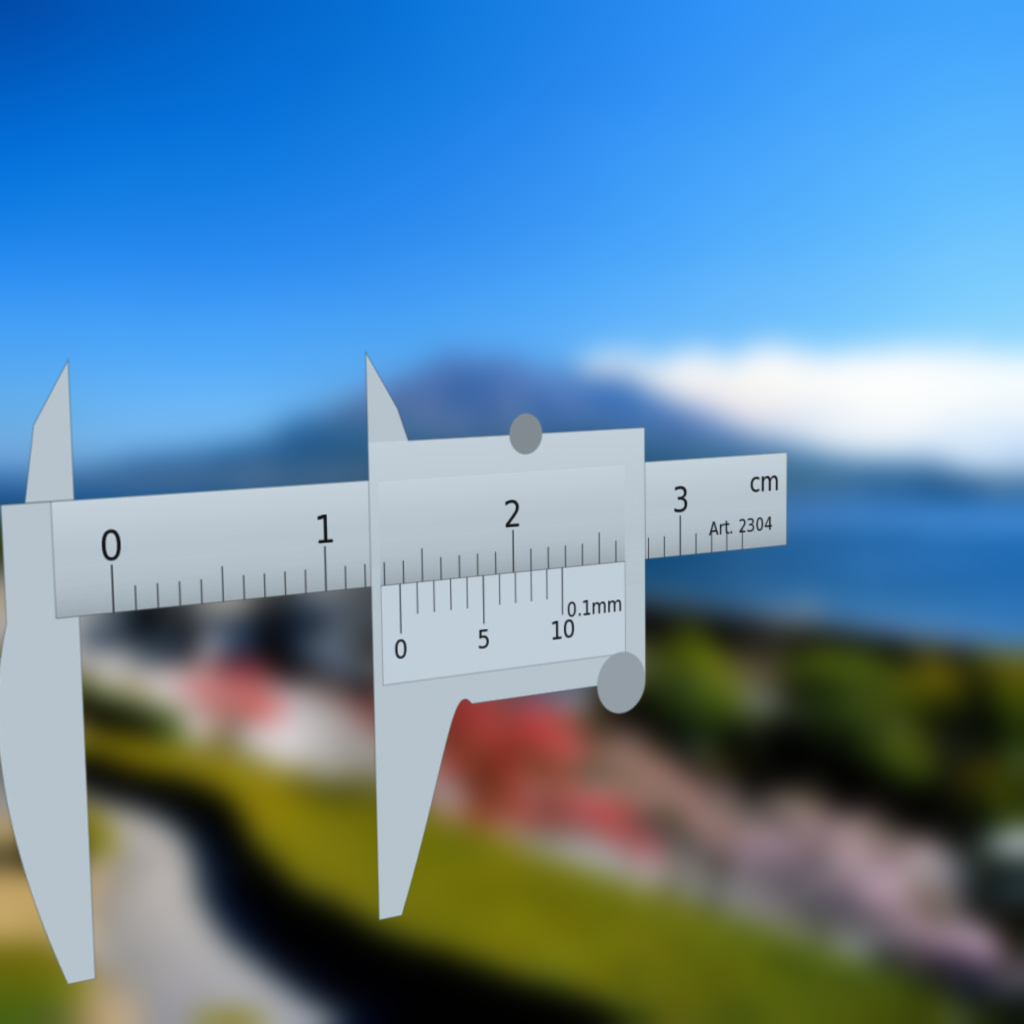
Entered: 13.8 mm
